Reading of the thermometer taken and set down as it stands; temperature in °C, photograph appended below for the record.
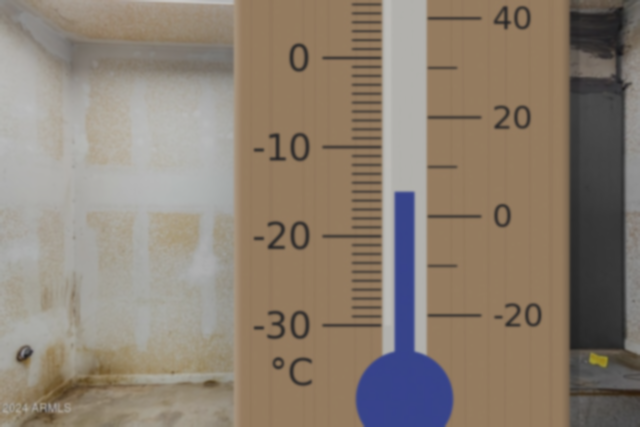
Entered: -15 °C
